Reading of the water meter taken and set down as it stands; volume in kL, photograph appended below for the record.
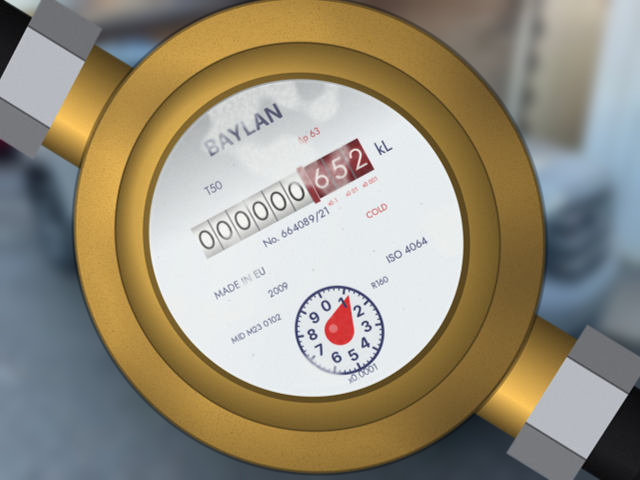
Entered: 0.6521 kL
